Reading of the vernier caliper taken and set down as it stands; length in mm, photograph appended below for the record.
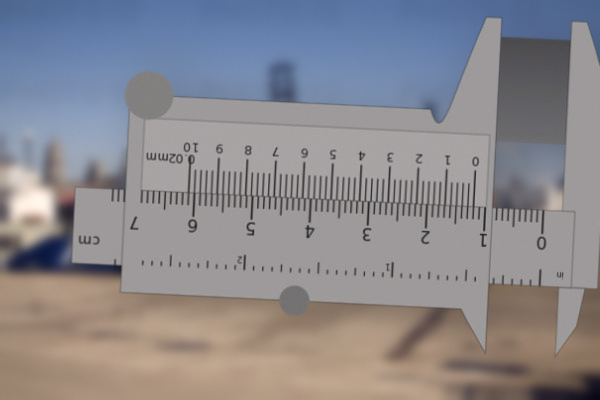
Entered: 12.0 mm
